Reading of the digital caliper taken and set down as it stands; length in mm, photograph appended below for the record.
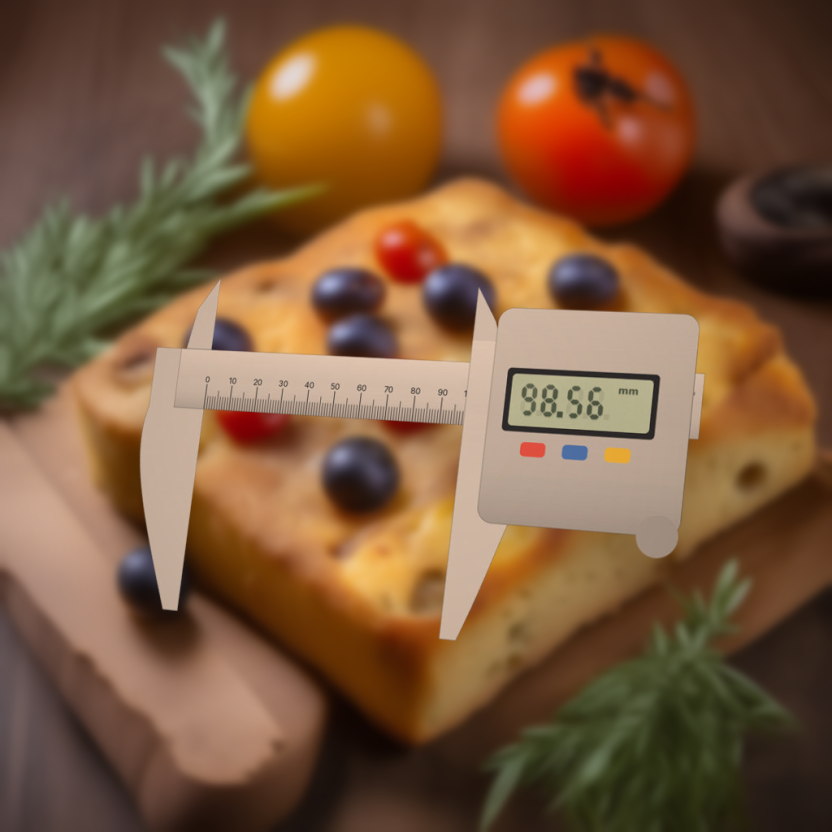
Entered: 98.56 mm
